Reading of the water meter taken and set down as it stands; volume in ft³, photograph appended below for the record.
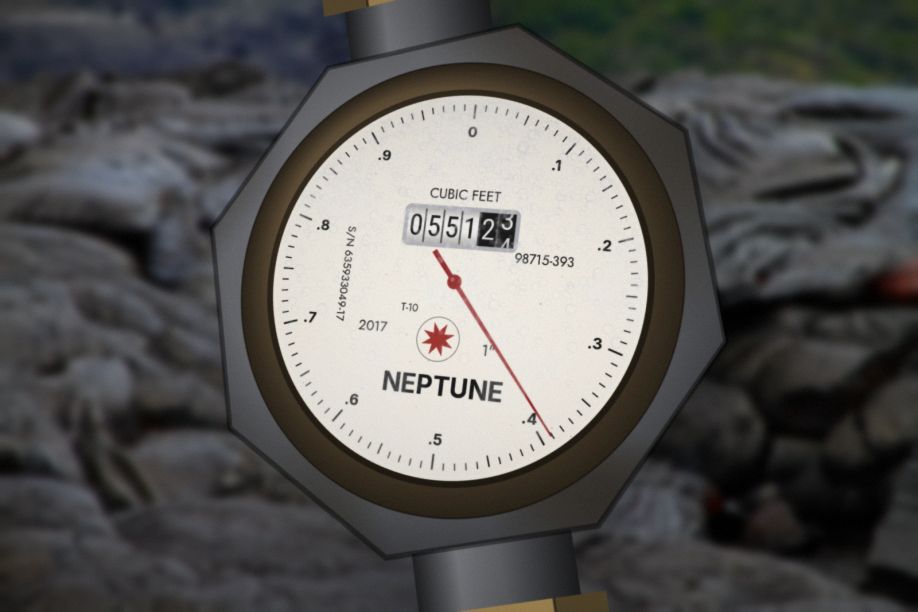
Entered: 55123.39 ft³
